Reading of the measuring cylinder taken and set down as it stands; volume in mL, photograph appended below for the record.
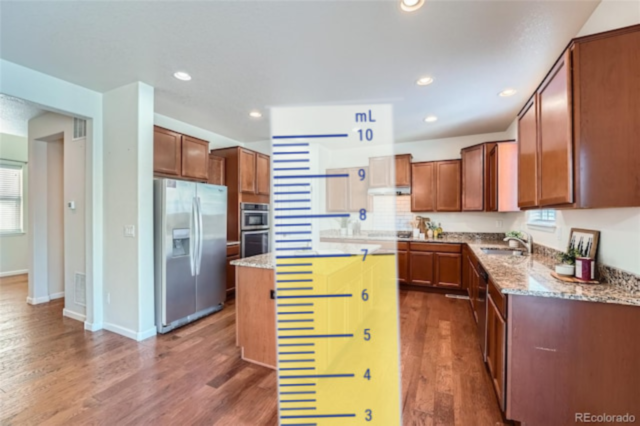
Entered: 7 mL
